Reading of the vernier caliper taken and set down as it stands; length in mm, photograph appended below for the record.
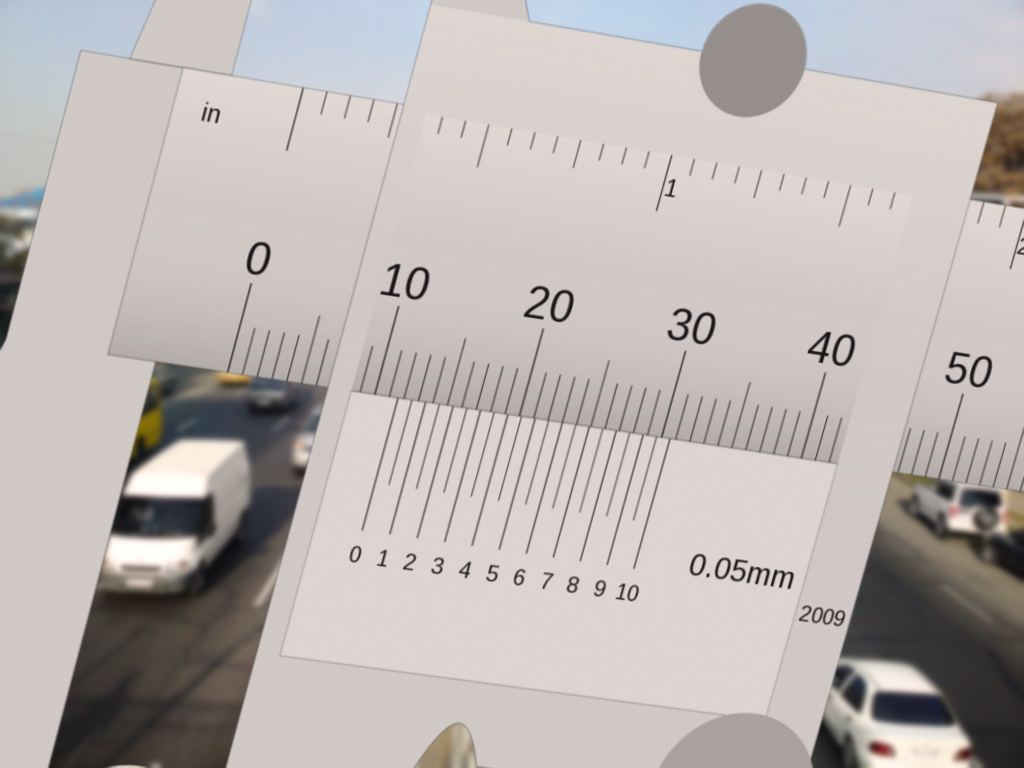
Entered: 11.6 mm
